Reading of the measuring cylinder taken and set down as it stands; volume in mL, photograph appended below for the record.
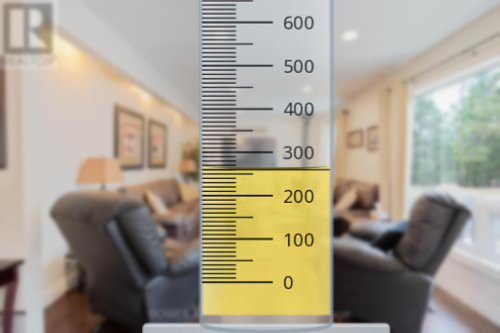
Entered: 260 mL
